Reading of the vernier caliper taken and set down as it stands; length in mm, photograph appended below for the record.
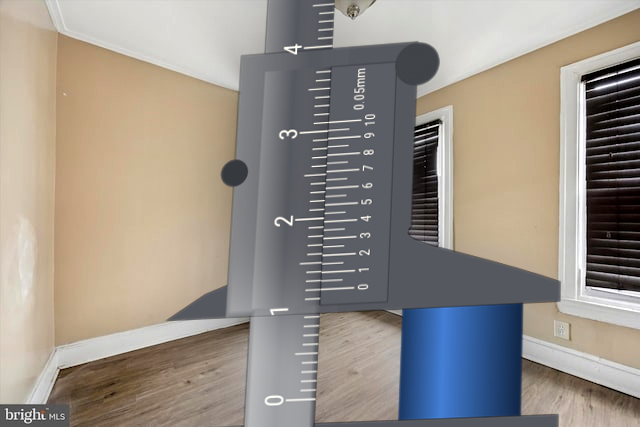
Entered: 12.0 mm
